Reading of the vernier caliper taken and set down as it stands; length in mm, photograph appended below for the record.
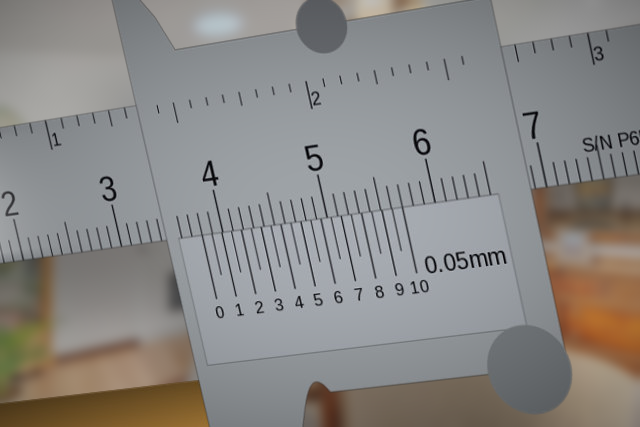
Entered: 38.0 mm
